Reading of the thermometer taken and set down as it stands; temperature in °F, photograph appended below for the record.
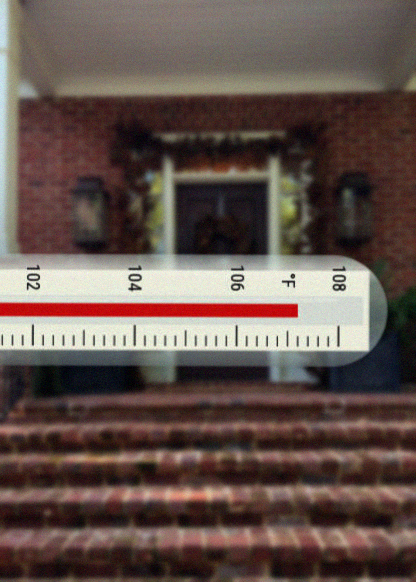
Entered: 107.2 °F
